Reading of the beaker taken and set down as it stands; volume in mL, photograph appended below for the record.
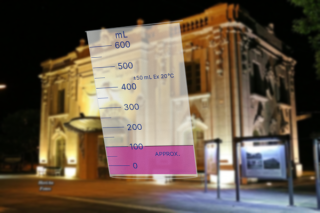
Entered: 100 mL
